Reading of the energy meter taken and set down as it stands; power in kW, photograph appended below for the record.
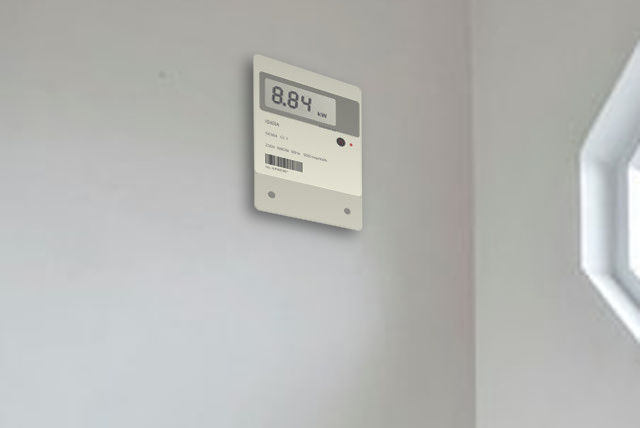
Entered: 8.84 kW
